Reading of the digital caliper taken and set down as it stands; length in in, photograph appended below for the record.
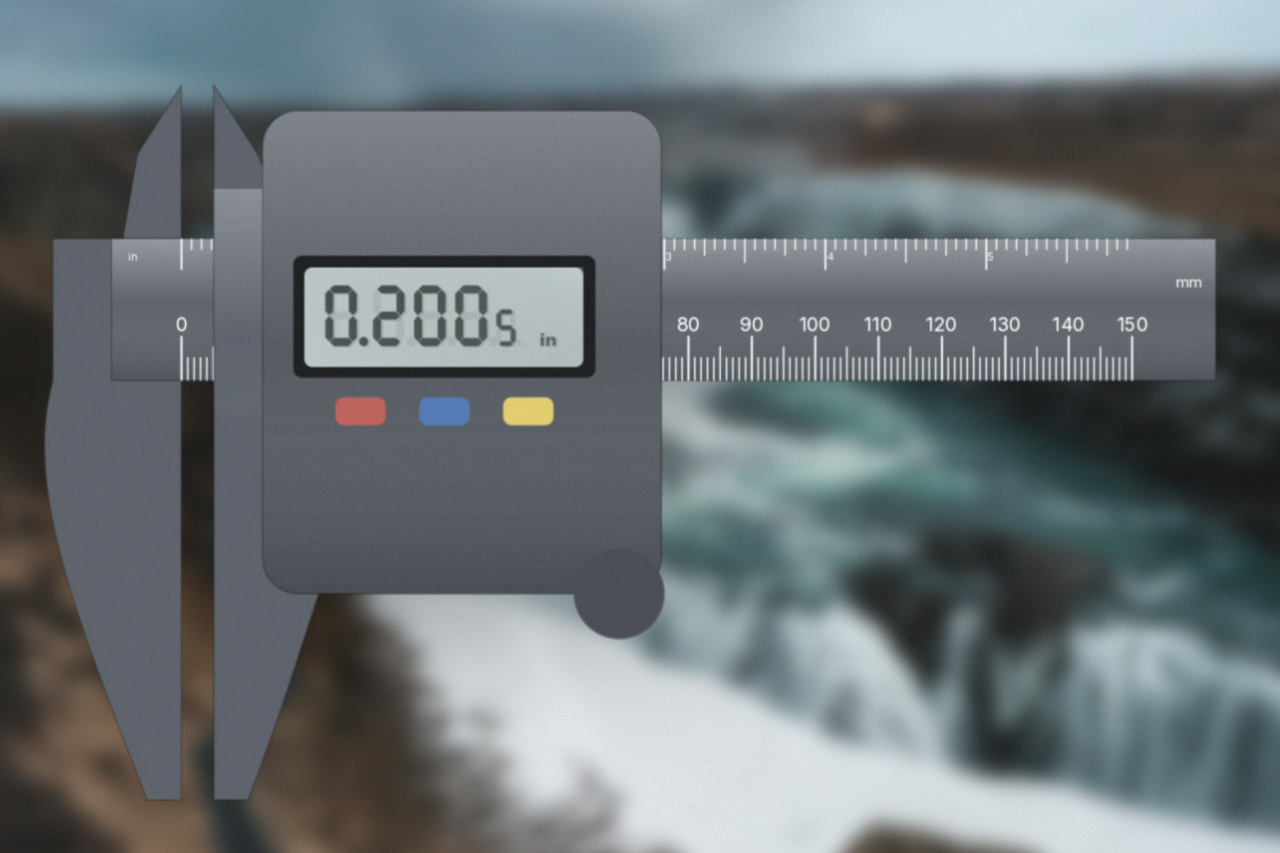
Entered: 0.2005 in
